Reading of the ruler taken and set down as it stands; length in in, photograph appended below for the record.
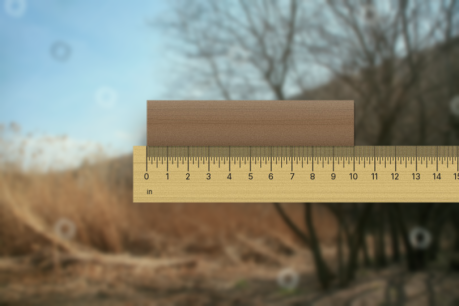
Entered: 10 in
